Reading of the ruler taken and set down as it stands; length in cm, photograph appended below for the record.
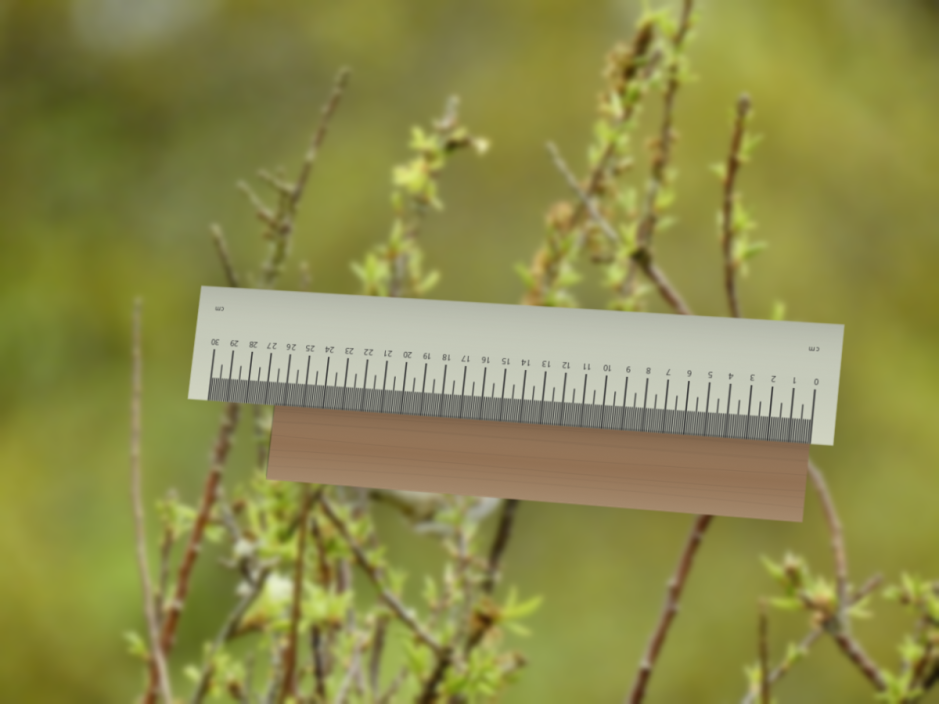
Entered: 26.5 cm
